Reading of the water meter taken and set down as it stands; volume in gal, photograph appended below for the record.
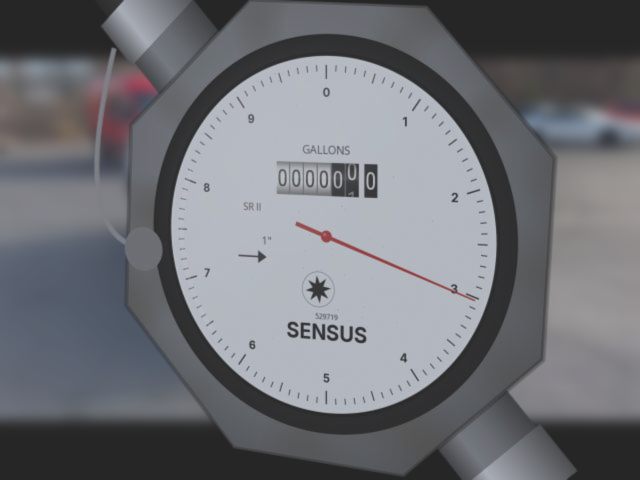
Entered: 3.0 gal
